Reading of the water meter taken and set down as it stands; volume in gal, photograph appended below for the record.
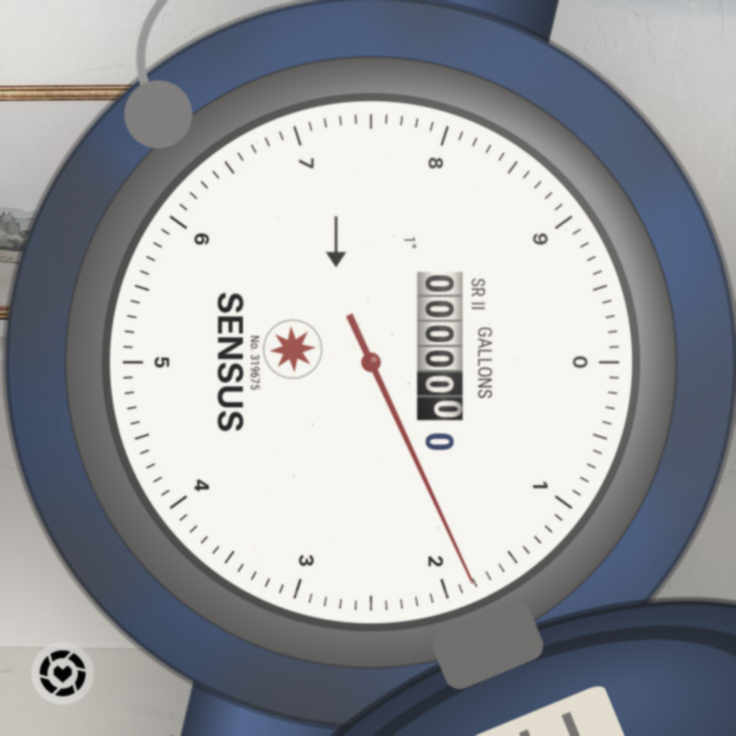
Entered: 1.8 gal
